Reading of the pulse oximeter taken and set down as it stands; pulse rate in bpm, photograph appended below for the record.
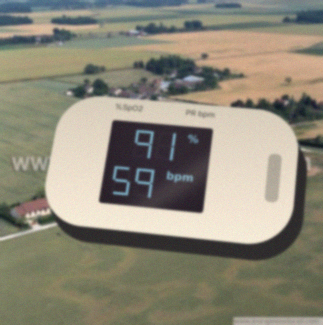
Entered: 59 bpm
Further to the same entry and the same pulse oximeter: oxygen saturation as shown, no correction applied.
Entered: 91 %
